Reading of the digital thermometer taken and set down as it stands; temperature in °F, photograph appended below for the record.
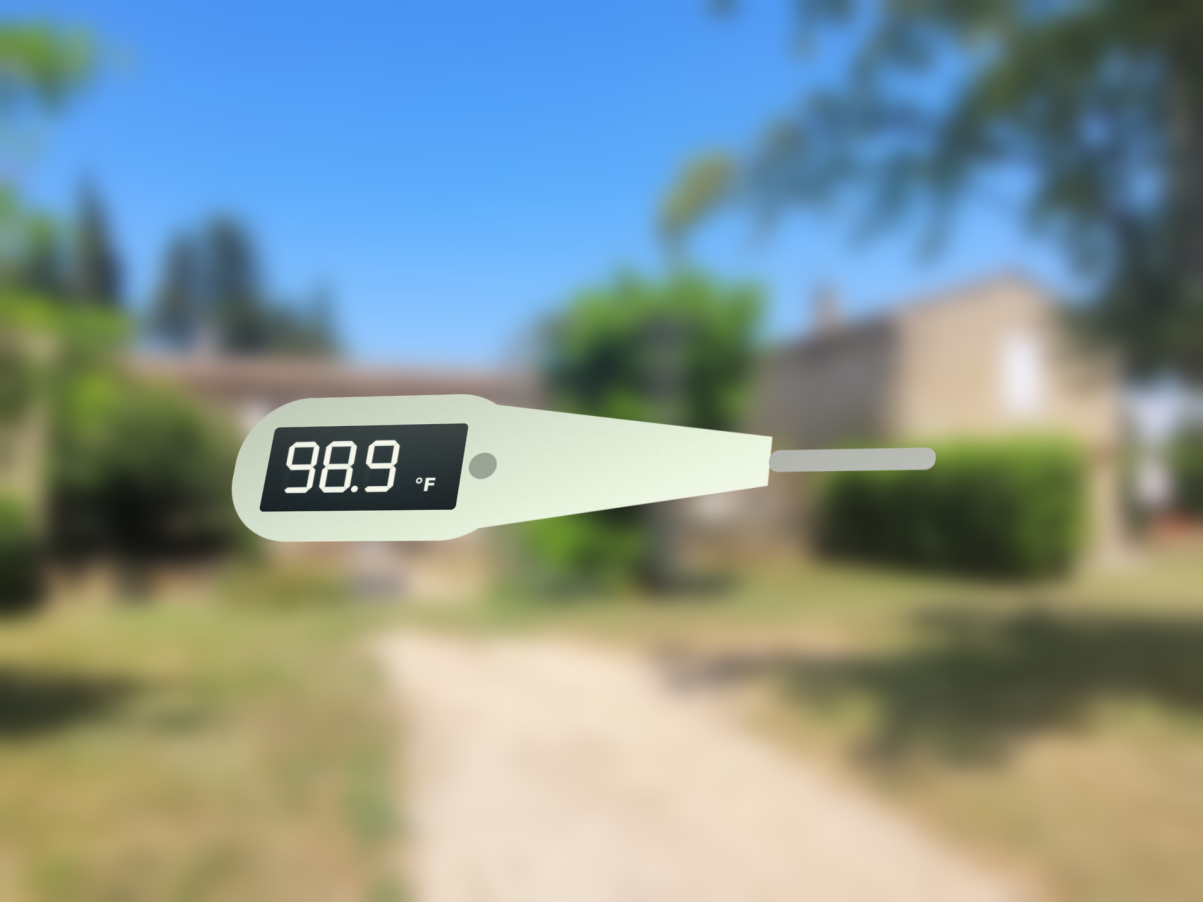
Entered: 98.9 °F
